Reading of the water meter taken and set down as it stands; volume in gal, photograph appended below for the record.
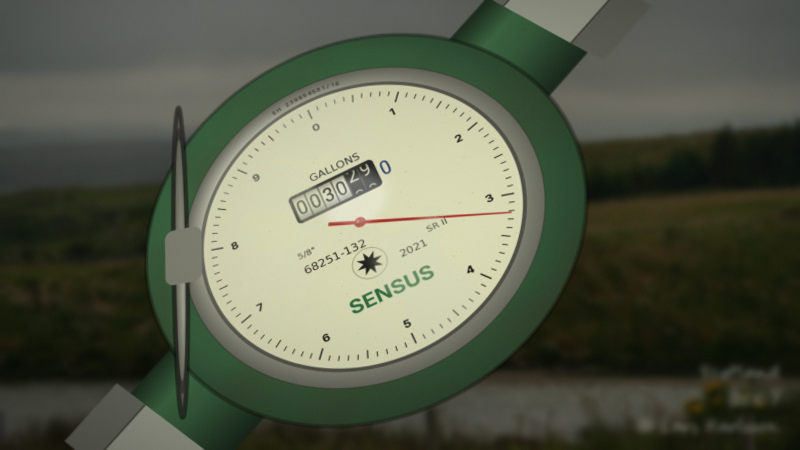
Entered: 30293.2 gal
